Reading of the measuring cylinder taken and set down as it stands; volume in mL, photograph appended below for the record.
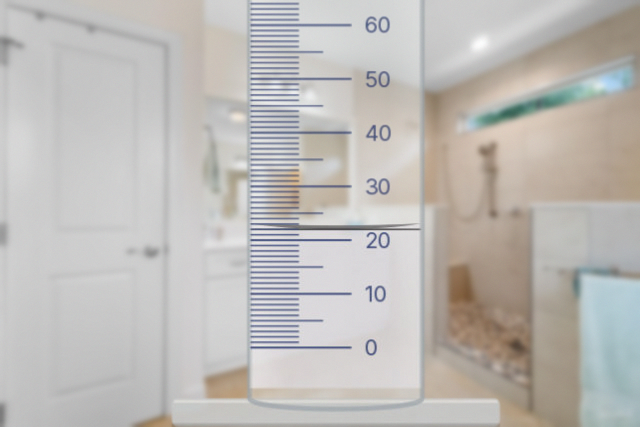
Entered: 22 mL
